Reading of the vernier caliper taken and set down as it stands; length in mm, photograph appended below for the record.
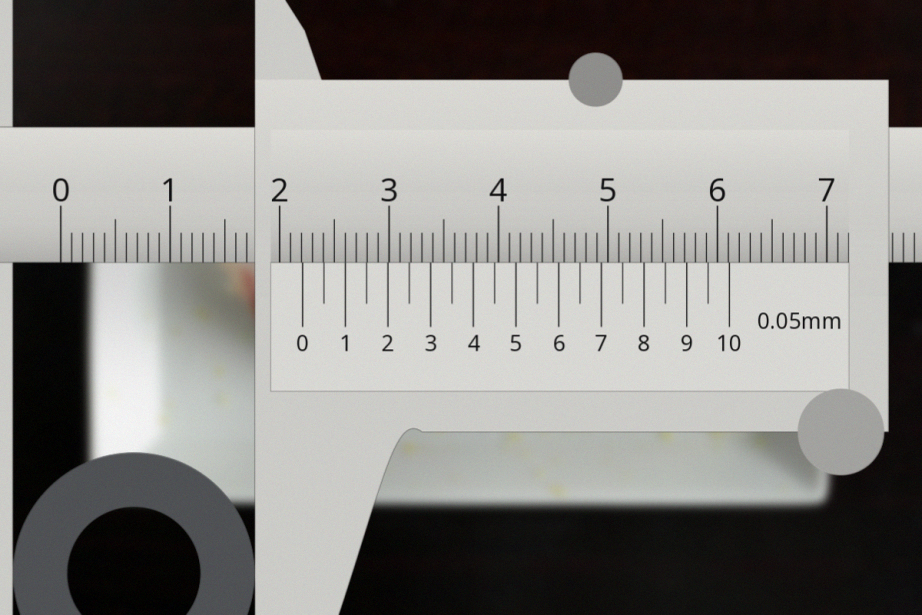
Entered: 22.1 mm
